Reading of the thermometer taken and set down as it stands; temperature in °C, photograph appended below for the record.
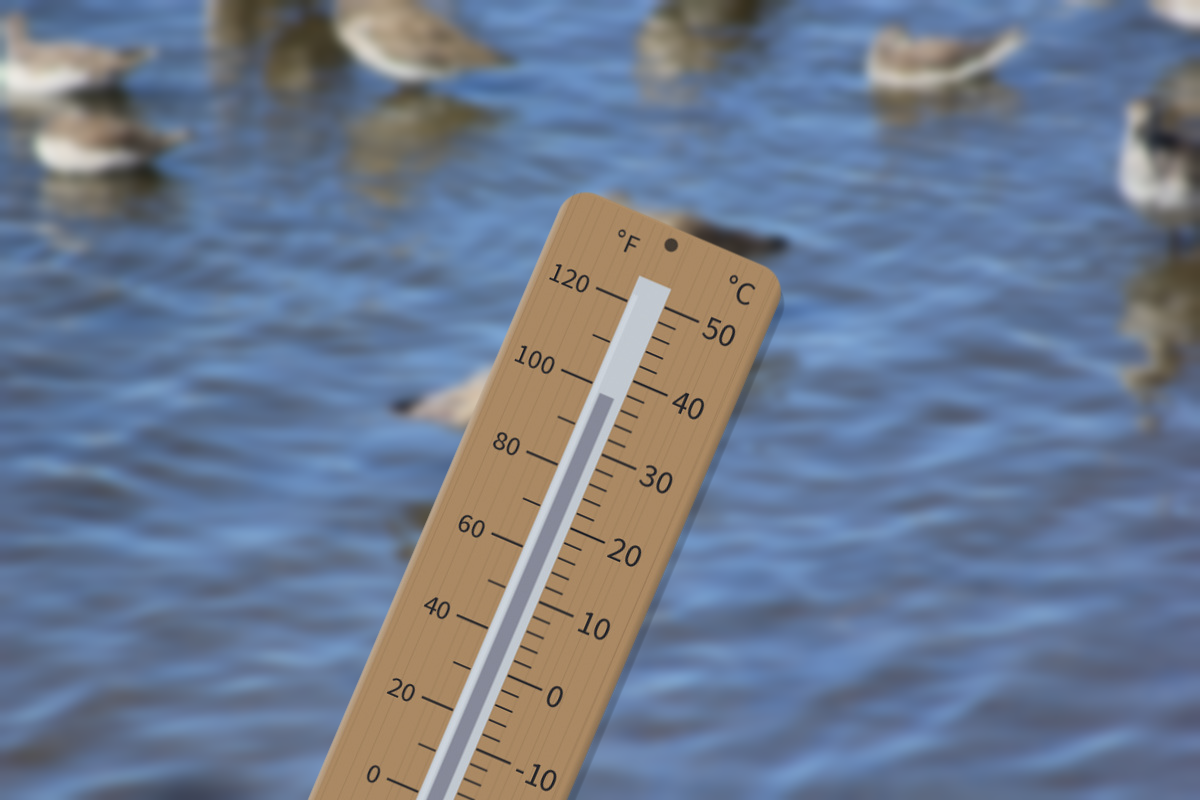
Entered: 37 °C
